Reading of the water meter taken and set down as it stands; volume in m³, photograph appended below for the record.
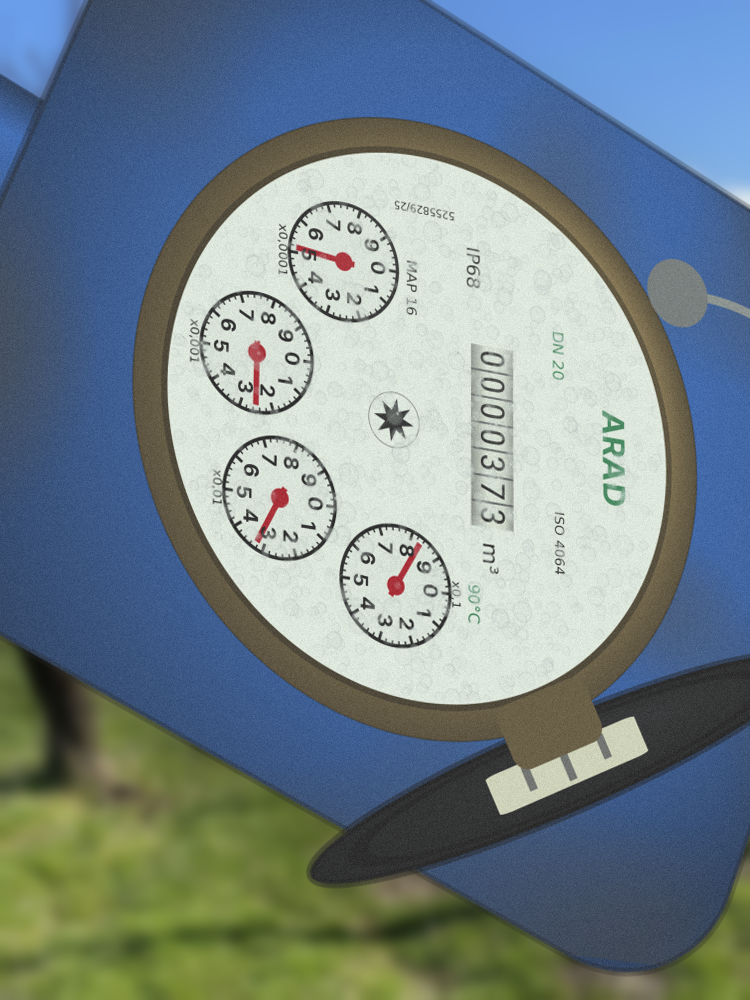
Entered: 373.8325 m³
